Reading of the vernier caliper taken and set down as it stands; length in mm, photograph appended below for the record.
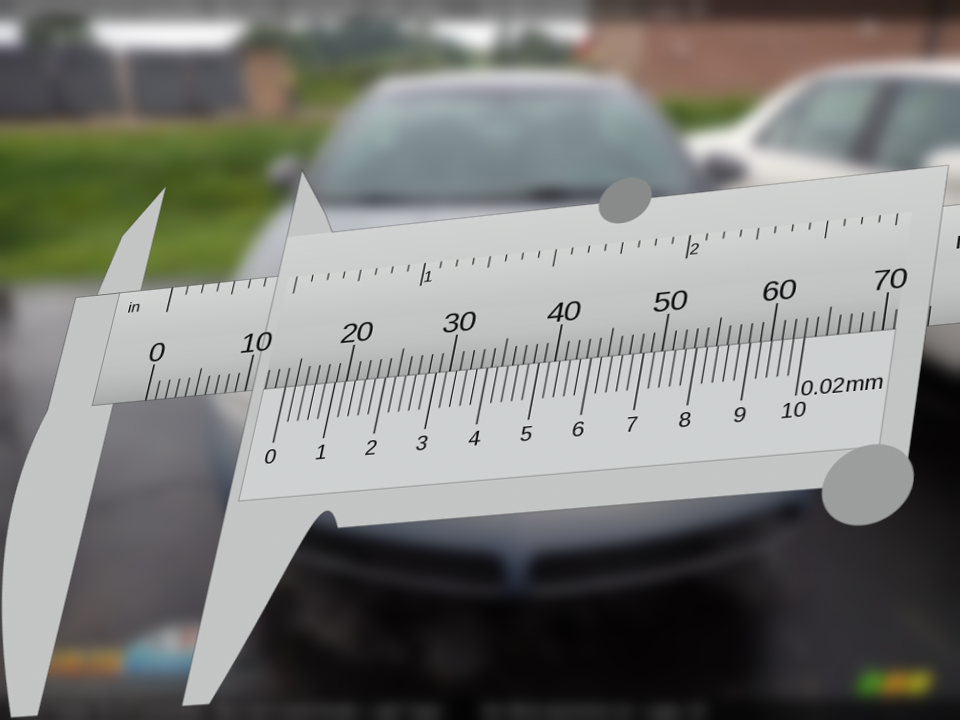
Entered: 14.0 mm
